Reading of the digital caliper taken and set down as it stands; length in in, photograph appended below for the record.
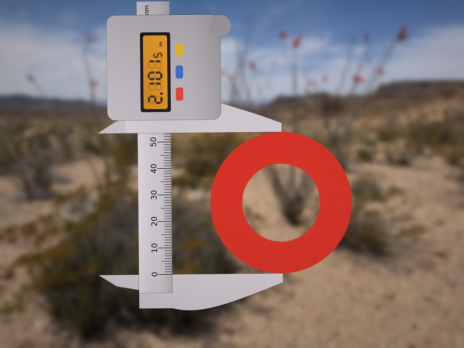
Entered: 2.1015 in
